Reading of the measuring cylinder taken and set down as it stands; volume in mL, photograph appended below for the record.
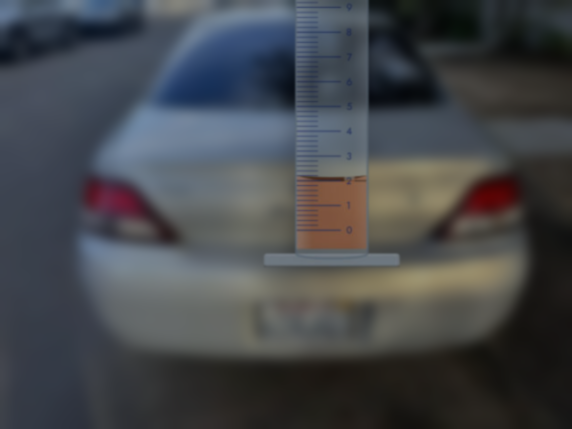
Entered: 2 mL
